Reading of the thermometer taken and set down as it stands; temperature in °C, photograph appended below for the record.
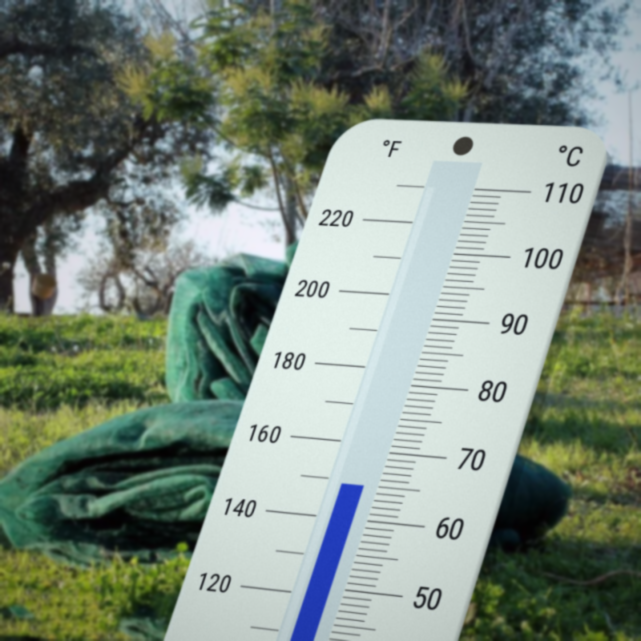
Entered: 65 °C
